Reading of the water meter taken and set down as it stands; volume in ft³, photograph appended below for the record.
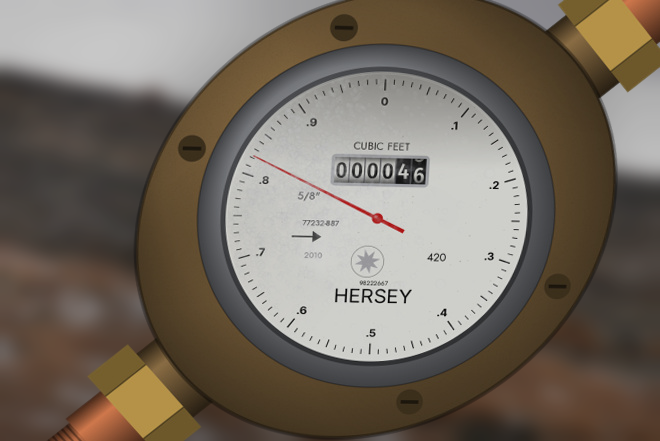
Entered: 45.82 ft³
